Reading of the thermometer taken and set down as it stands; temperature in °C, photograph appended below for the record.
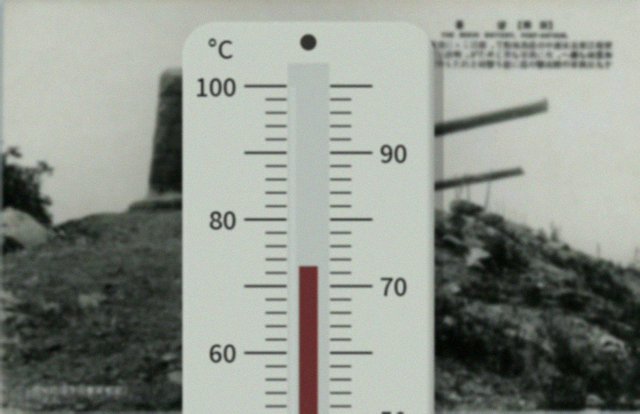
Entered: 73 °C
